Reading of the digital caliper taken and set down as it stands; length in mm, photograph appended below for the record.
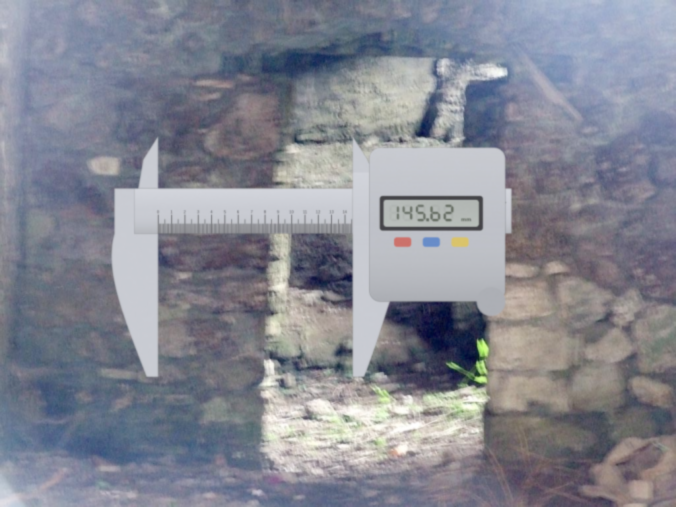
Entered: 145.62 mm
